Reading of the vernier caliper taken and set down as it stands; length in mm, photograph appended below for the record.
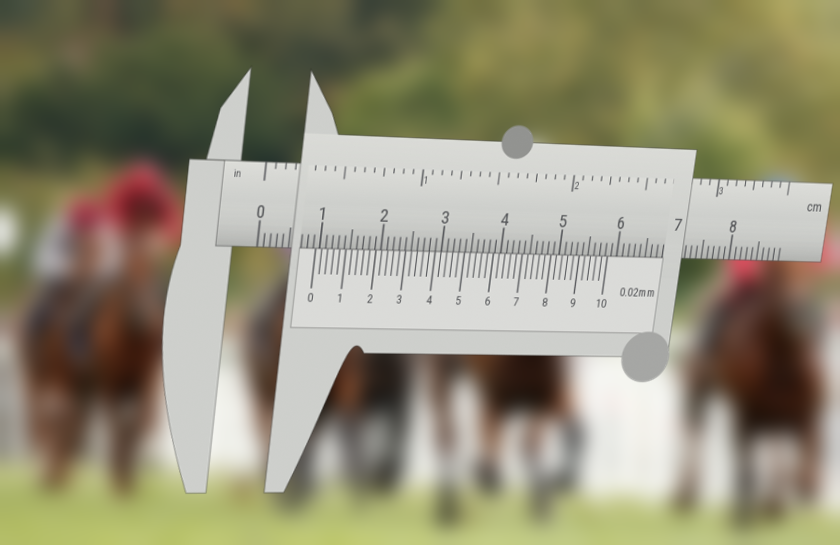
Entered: 9.4 mm
